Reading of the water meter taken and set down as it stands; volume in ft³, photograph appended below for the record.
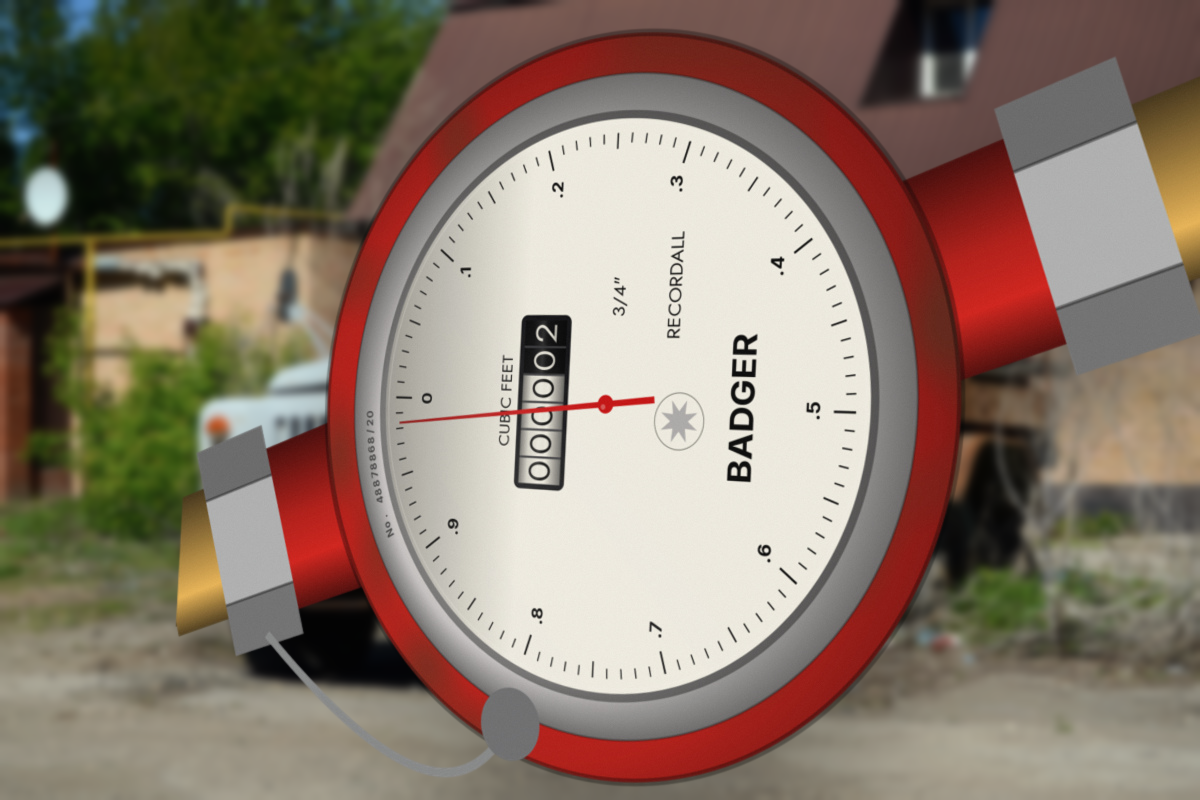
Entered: 1.98 ft³
